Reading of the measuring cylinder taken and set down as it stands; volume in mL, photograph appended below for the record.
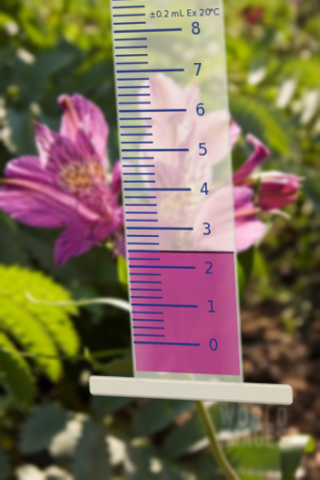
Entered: 2.4 mL
